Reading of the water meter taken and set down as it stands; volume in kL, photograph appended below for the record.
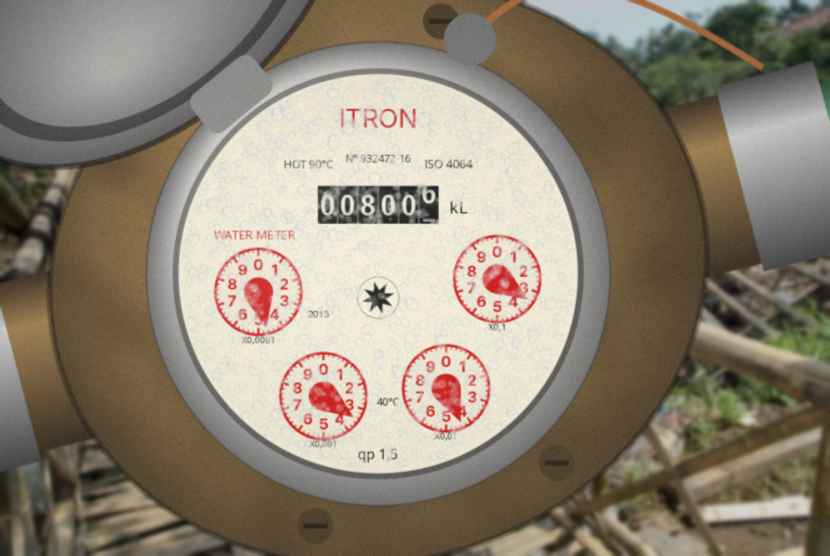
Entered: 8006.3434 kL
